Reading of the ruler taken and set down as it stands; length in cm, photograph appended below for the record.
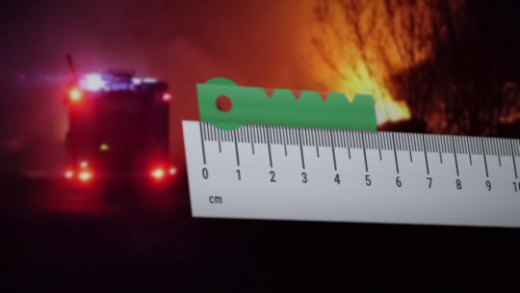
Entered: 5.5 cm
